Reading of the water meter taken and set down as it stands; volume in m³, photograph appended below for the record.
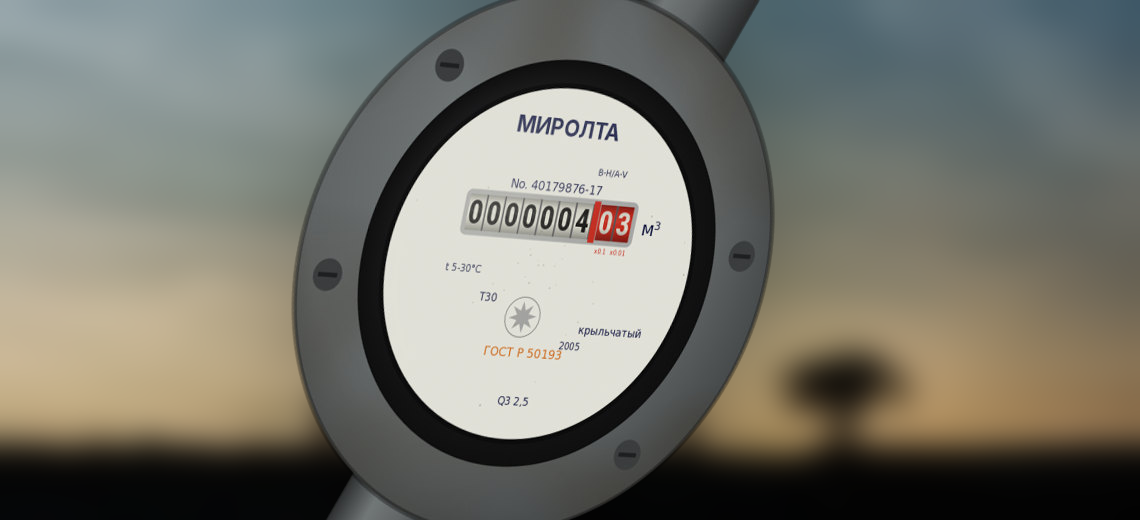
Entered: 4.03 m³
